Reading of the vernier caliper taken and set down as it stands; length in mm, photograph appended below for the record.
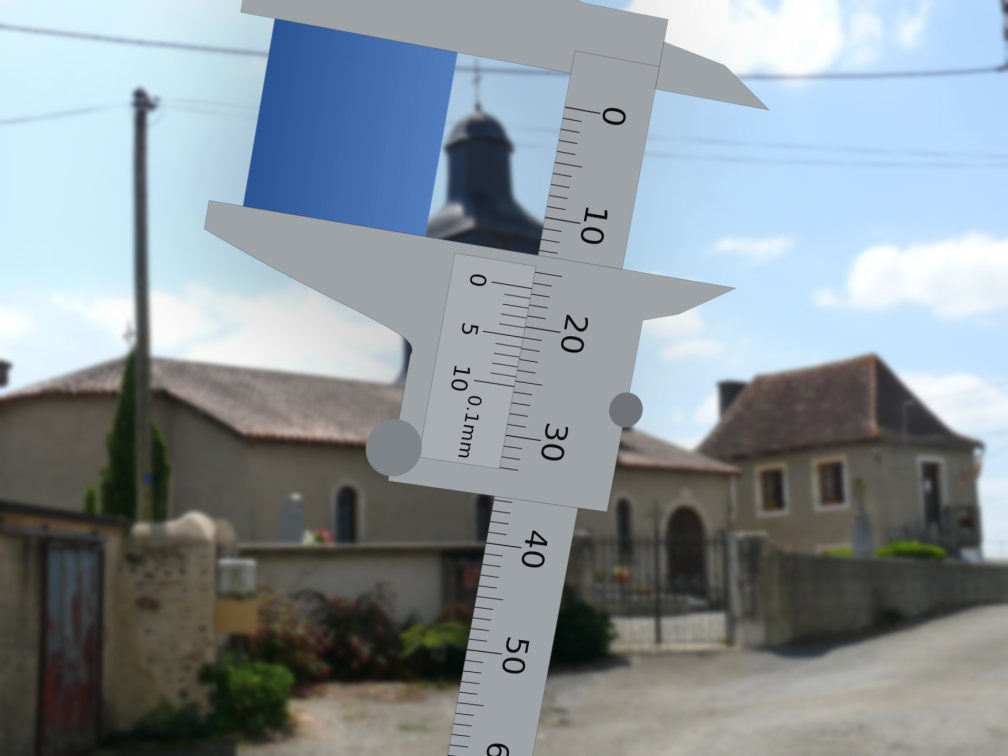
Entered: 16.5 mm
